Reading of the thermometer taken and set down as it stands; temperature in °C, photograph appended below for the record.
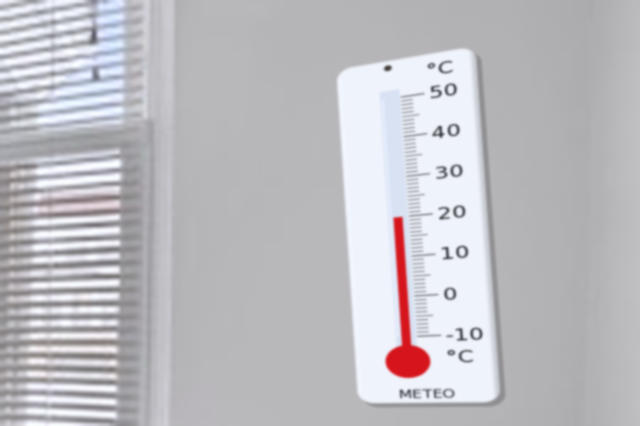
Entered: 20 °C
